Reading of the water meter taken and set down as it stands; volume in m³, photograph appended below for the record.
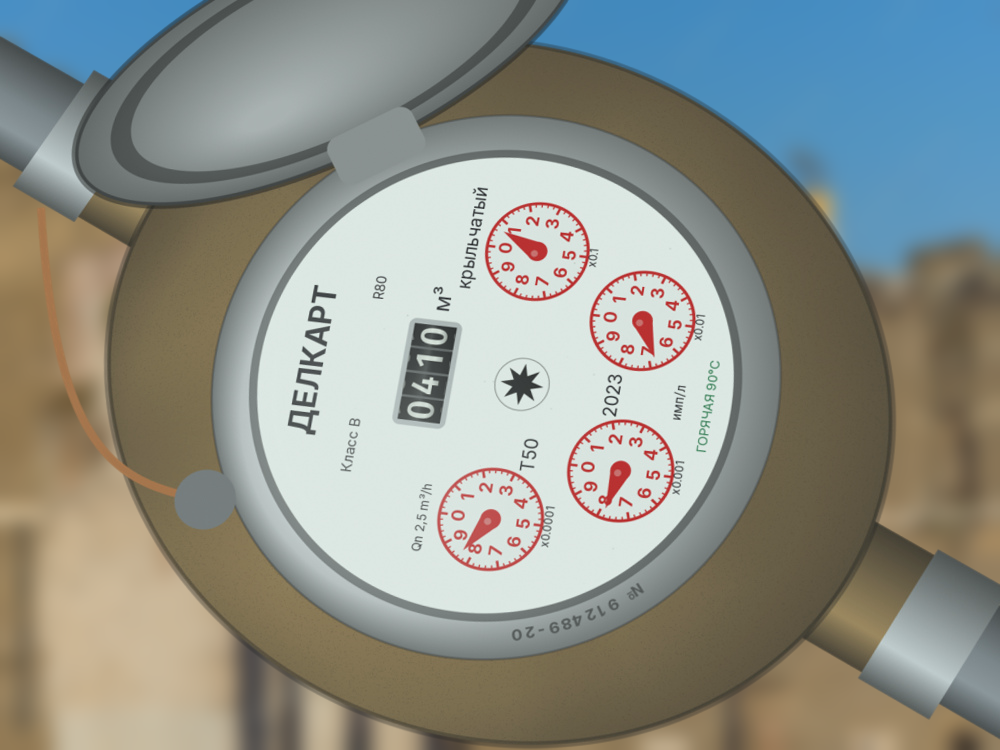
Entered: 410.0678 m³
